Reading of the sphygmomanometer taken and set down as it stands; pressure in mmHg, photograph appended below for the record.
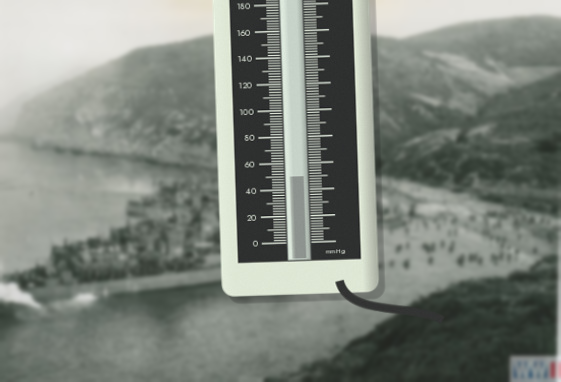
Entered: 50 mmHg
